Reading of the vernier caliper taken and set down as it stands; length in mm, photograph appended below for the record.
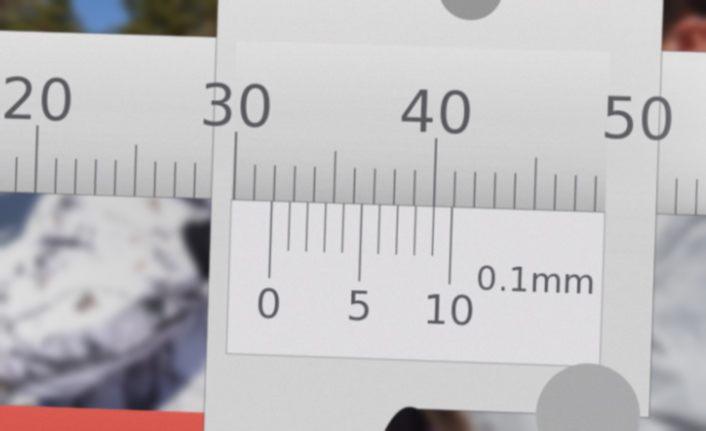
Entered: 31.9 mm
